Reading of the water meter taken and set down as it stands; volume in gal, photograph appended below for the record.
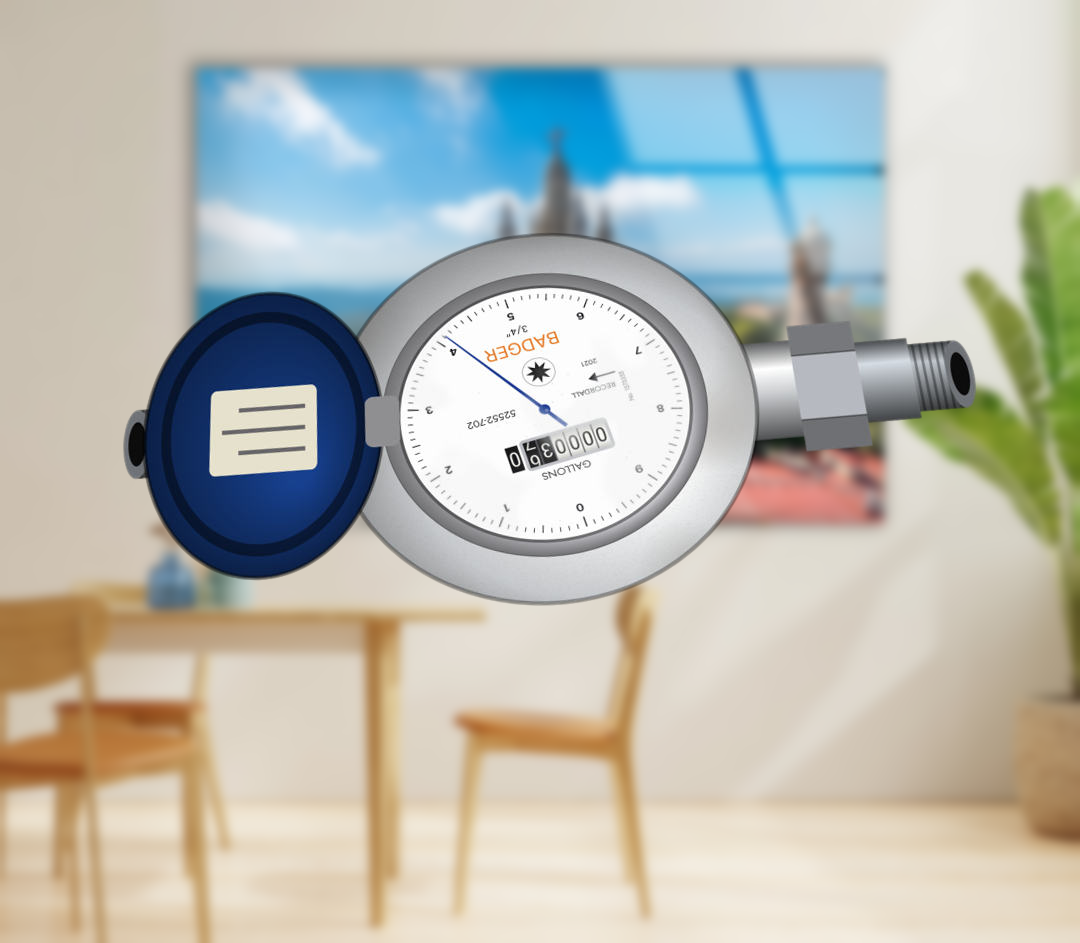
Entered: 364.1 gal
